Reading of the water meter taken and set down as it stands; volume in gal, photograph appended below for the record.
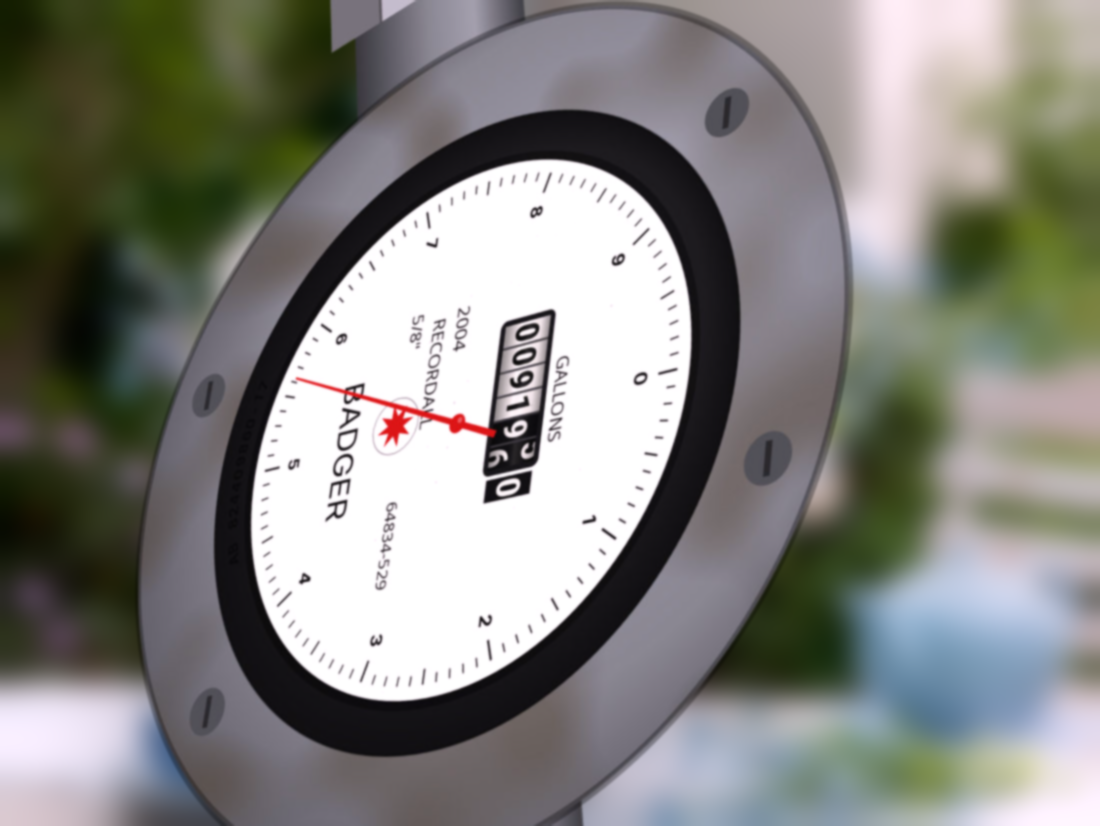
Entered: 91955.6 gal
